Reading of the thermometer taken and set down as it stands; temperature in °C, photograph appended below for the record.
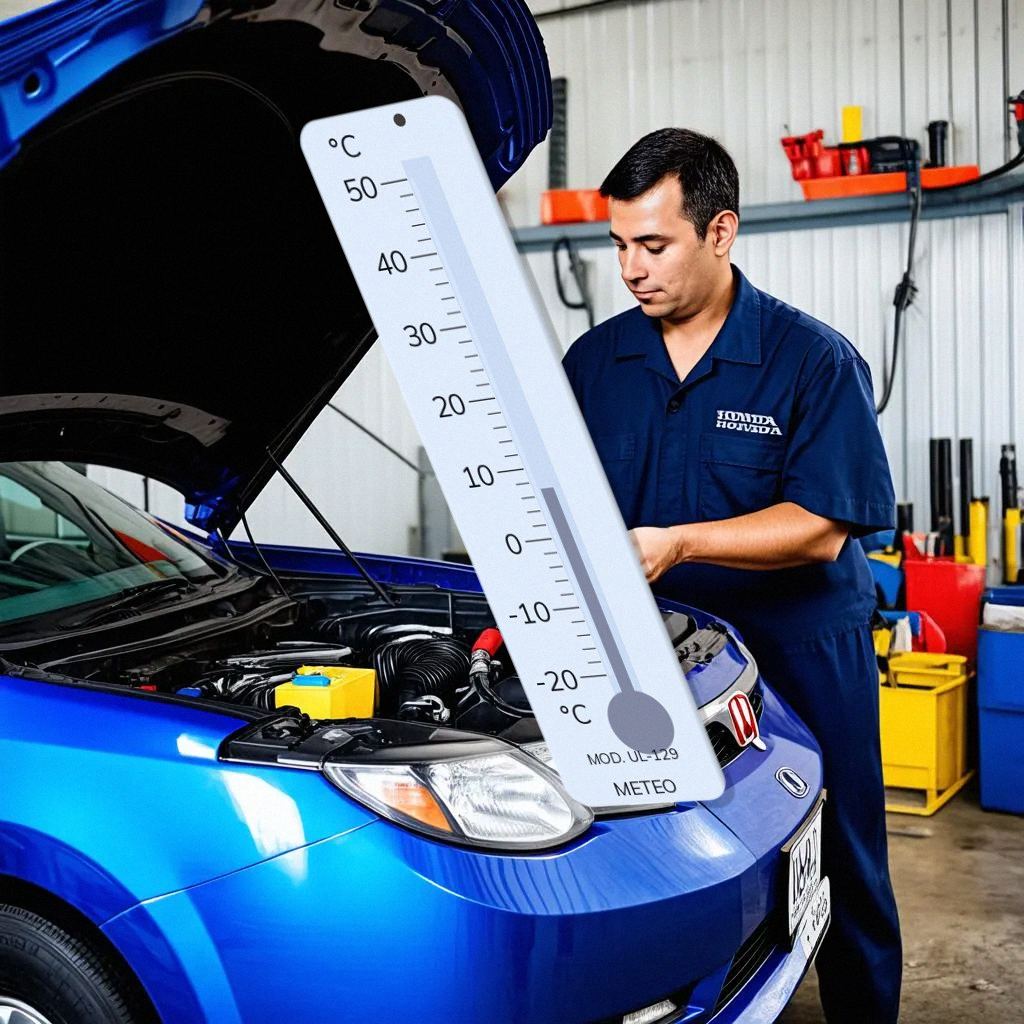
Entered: 7 °C
